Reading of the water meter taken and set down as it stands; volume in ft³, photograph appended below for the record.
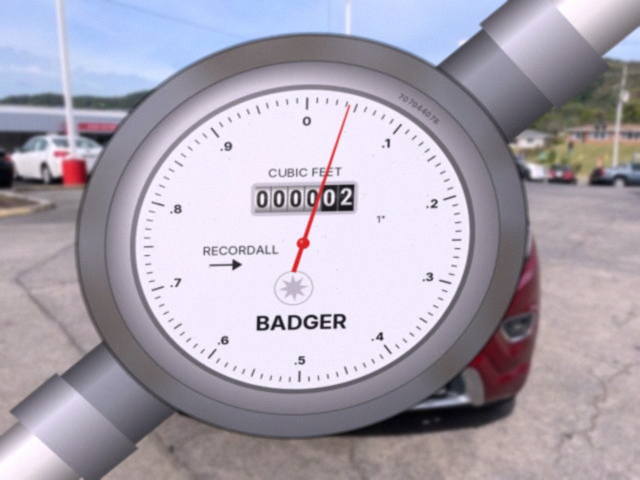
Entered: 2.04 ft³
